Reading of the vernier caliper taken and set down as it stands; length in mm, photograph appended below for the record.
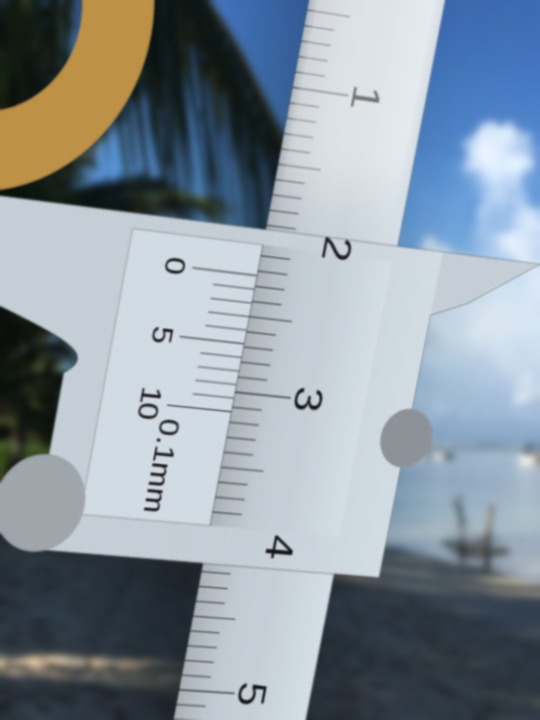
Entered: 22.3 mm
